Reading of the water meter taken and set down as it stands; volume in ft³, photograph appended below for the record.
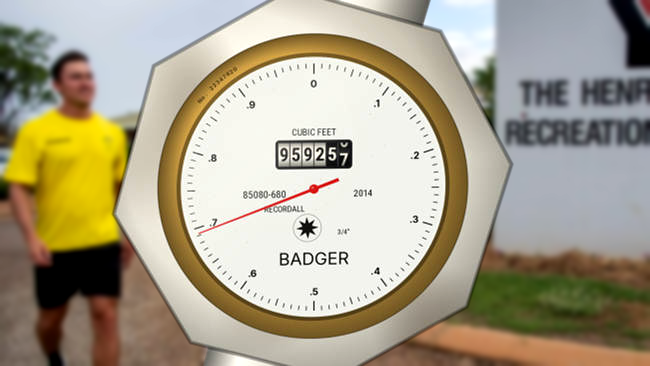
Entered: 959256.69 ft³
